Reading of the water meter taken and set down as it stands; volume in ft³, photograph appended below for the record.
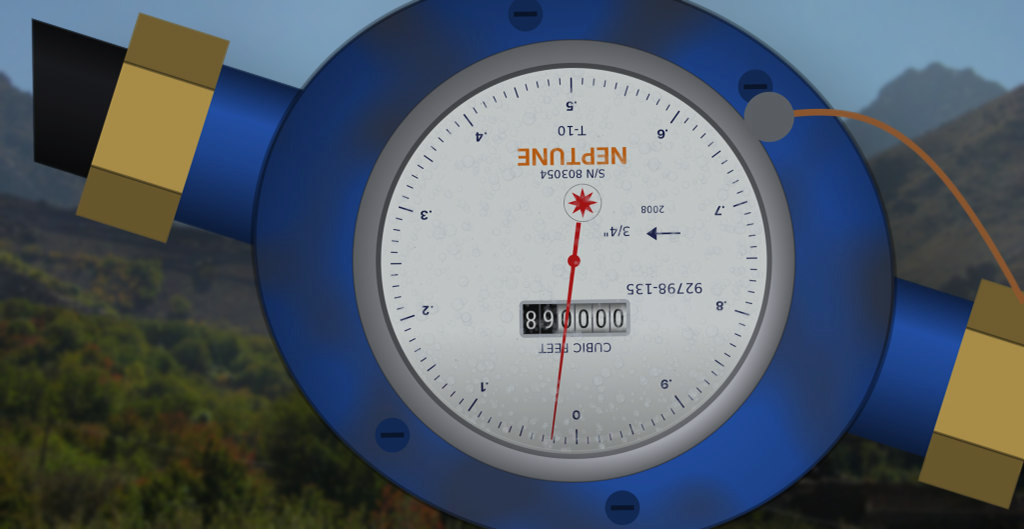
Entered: 68.02 ft³
